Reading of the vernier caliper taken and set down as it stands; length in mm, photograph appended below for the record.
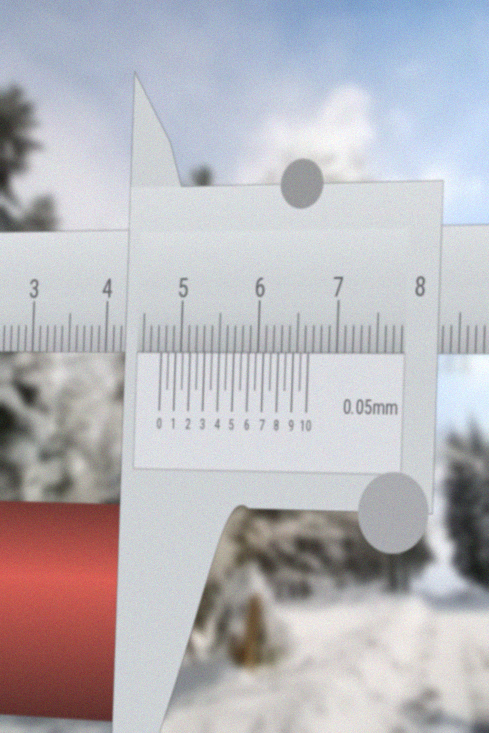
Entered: 47.4 mm
